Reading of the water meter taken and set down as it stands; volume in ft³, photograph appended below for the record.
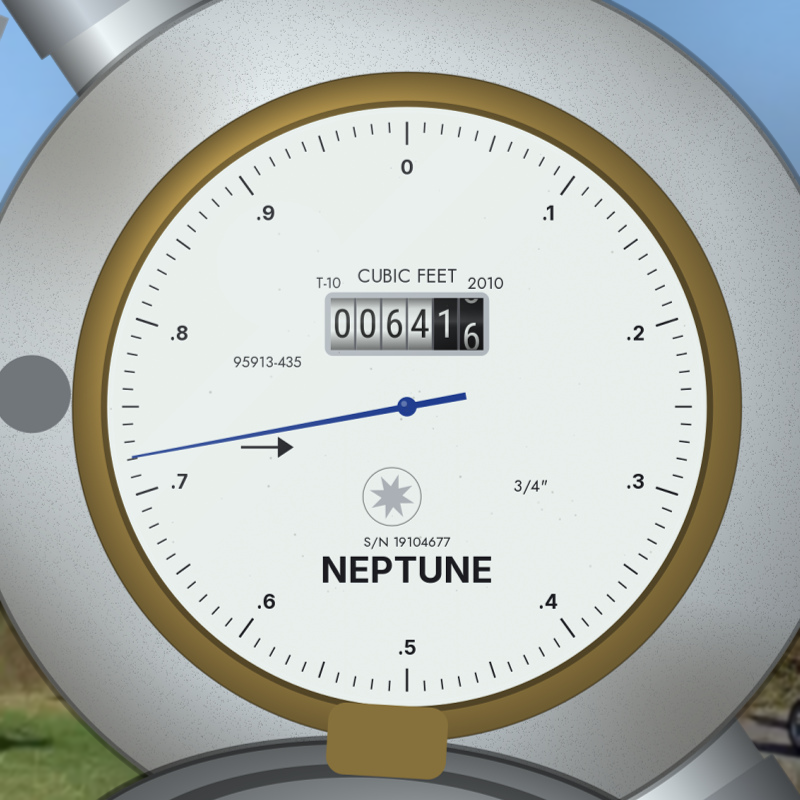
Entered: 6415.72 ft³
